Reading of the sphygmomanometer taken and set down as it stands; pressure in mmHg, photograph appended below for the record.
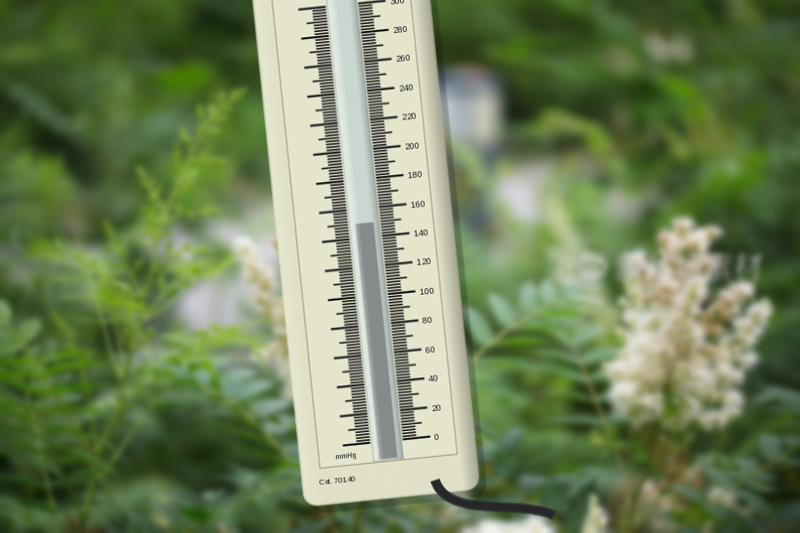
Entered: 150 mmHg
